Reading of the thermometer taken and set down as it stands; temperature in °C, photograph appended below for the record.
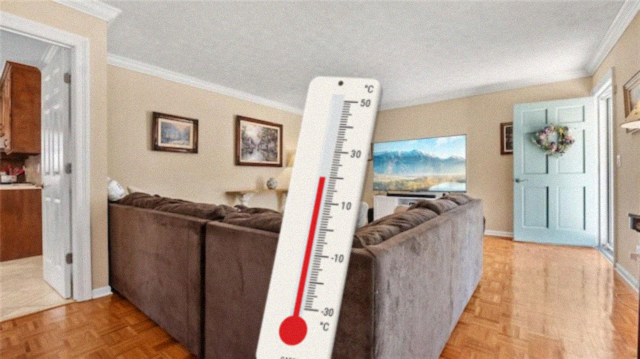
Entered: 20 °C
